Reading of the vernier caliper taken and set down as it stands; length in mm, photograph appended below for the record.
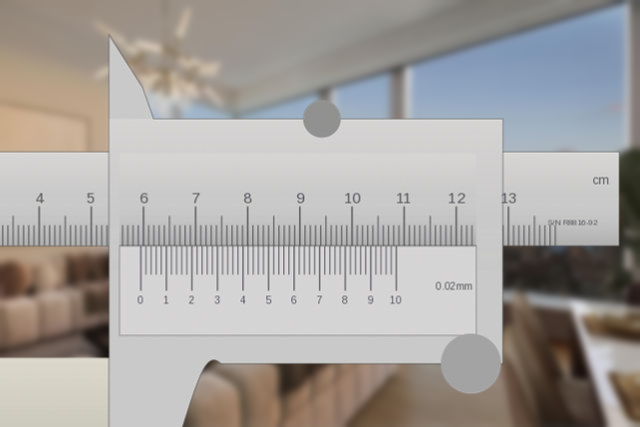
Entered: 59.5 mm
